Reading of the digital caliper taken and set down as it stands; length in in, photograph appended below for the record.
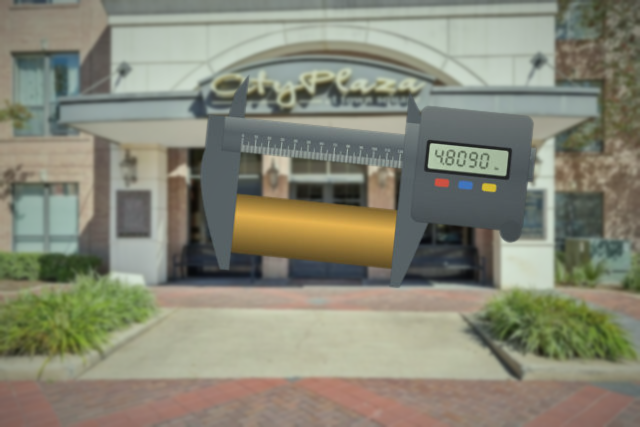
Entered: 4.8090 in
